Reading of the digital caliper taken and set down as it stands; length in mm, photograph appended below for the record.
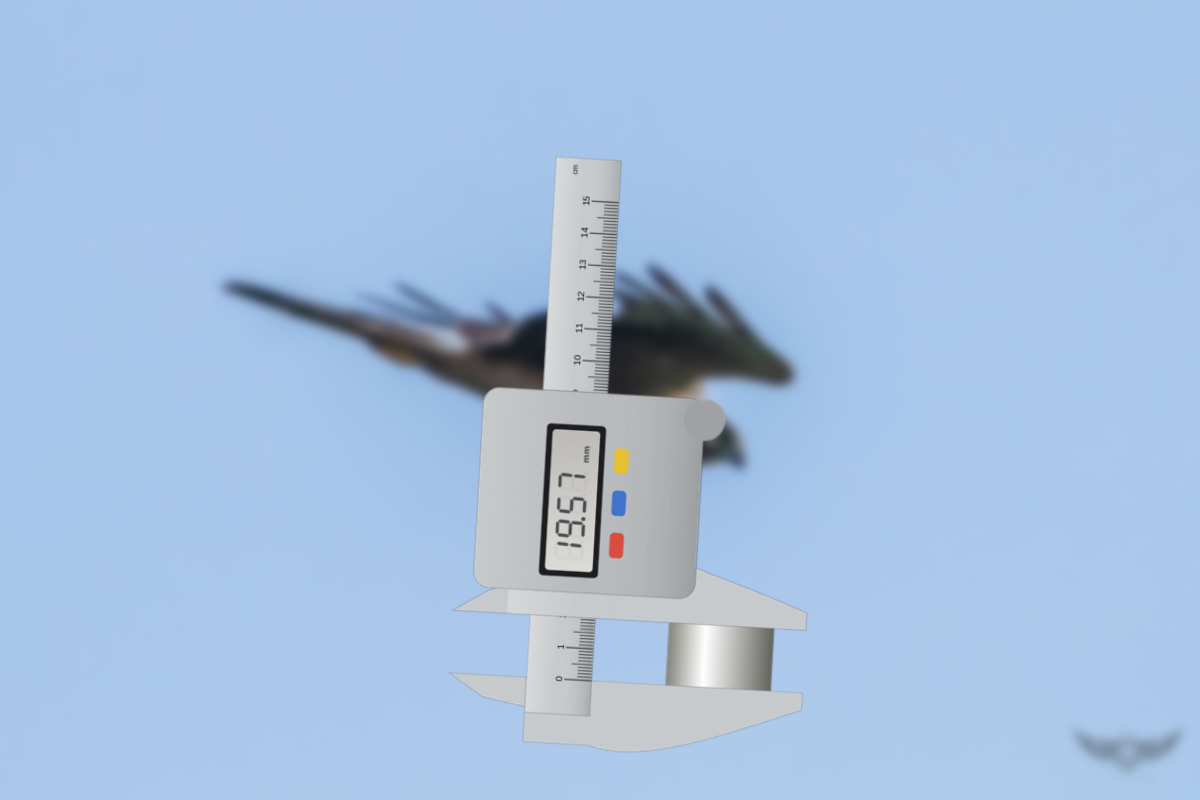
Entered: 19.57 mm
